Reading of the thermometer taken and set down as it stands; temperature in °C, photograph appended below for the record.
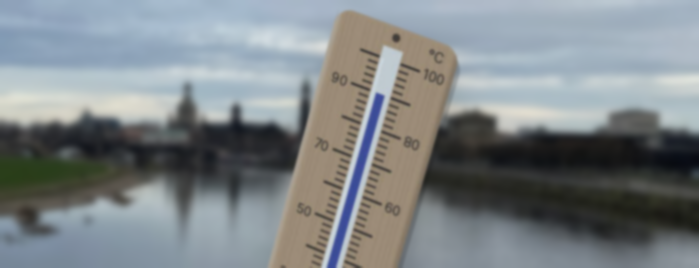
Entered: 90 °C
